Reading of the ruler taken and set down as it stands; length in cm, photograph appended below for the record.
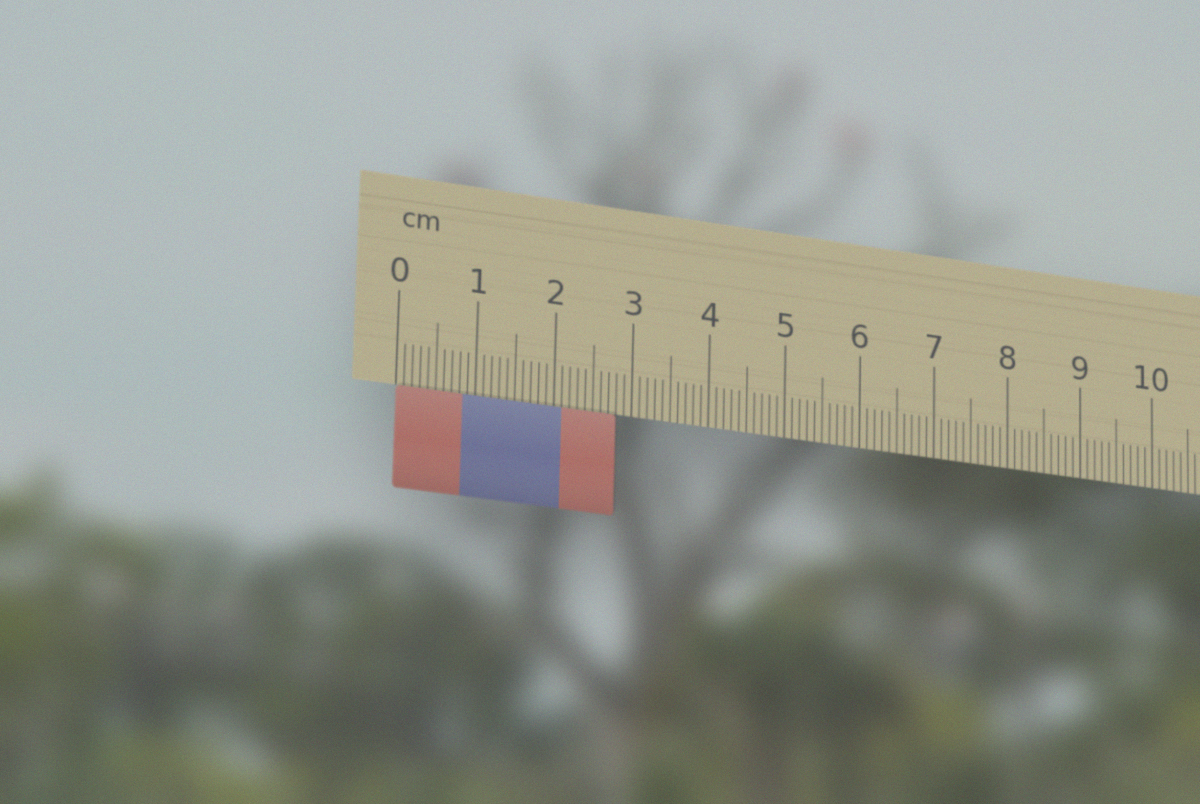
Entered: 2.8 cm
